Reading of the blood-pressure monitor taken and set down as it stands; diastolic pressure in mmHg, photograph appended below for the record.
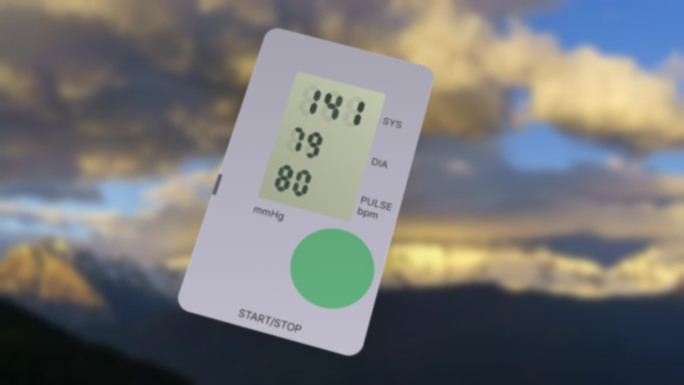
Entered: 79 mmHg
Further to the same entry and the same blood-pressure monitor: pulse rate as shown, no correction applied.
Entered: 80 bpm
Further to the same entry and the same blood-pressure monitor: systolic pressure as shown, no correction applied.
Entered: 141 mmHg
